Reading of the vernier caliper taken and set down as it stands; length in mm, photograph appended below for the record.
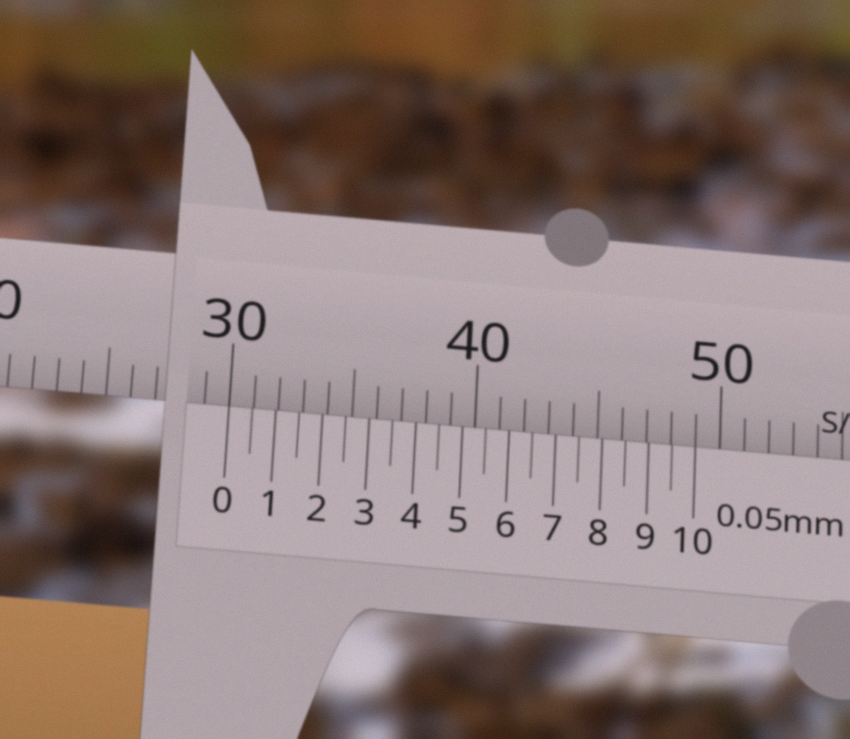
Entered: 30.0 mm
